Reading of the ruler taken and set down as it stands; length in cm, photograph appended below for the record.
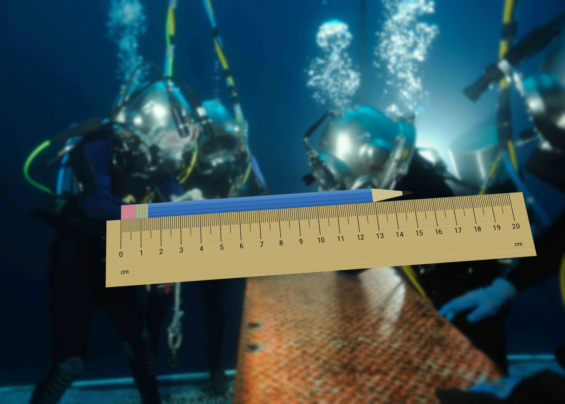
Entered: 15 cm
